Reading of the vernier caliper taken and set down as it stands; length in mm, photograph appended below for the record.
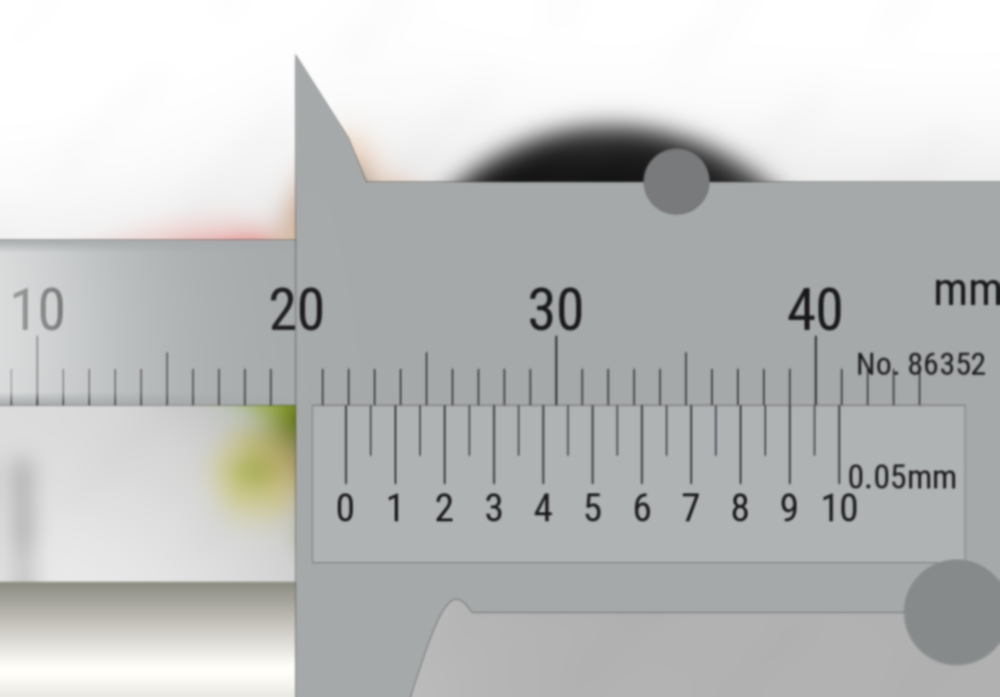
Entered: 21.9 mm
